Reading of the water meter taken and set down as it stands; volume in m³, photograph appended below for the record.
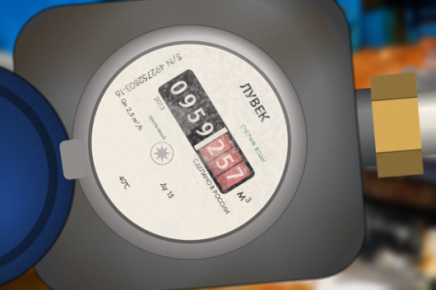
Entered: 959.257 m³
